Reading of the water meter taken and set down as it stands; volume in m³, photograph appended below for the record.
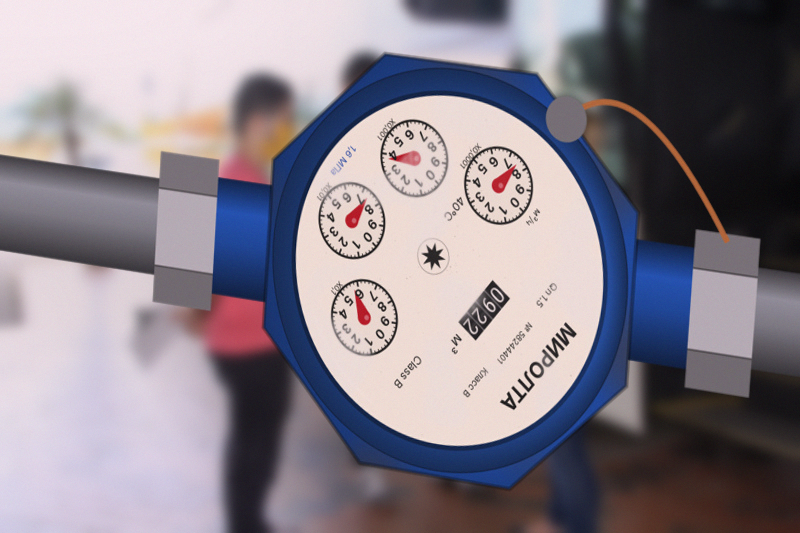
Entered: 922.5737 m³
